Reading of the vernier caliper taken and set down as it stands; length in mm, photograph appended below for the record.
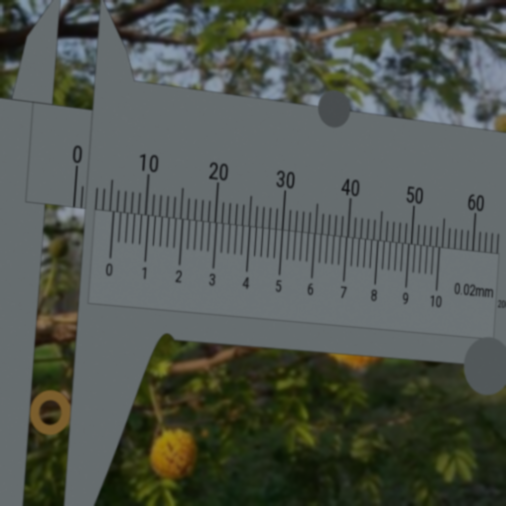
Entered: 5.5 mm
